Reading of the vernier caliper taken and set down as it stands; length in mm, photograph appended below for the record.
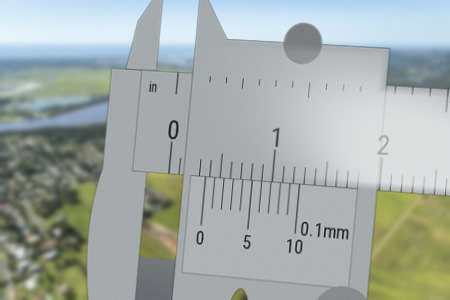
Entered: 3.6 mm
